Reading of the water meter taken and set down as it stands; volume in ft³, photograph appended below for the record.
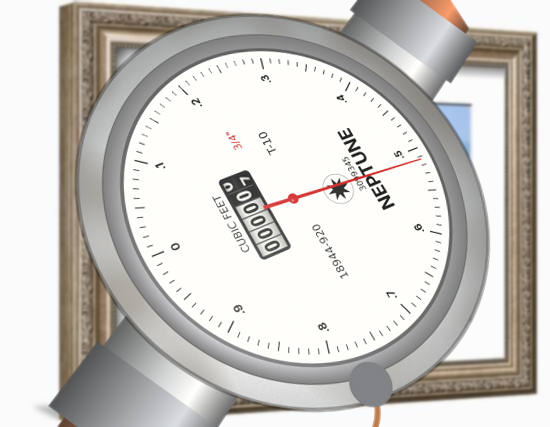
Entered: 6.51 ft³
